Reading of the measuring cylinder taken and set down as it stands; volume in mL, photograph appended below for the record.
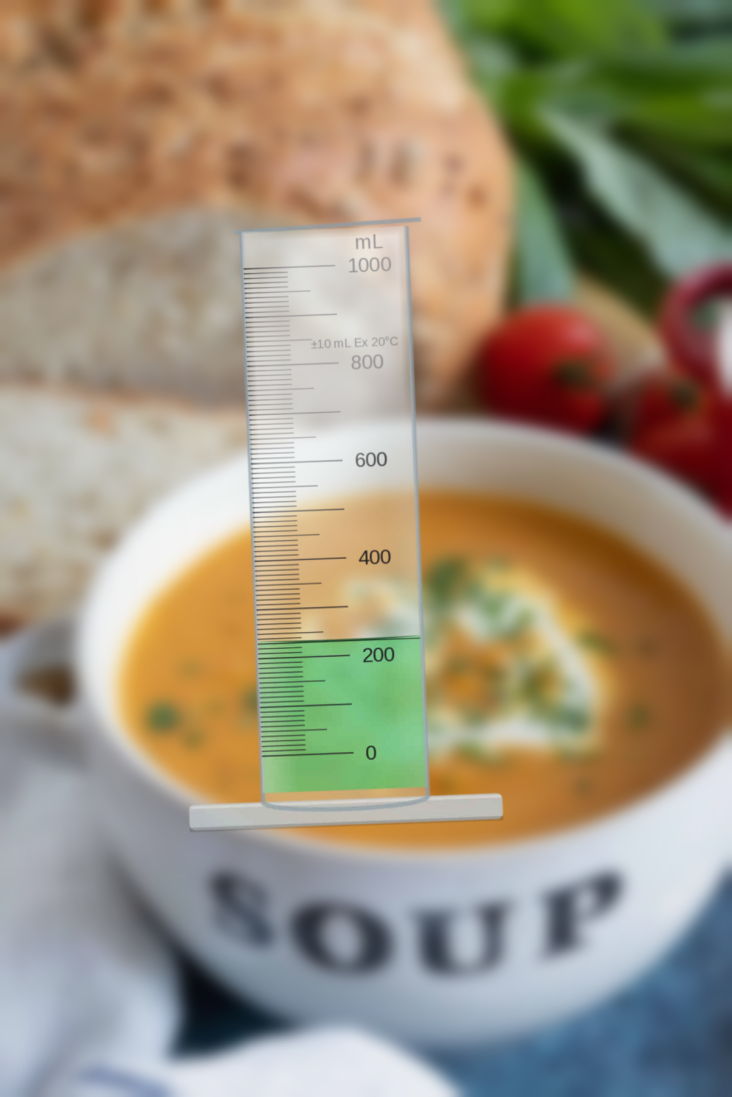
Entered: 230 mL
